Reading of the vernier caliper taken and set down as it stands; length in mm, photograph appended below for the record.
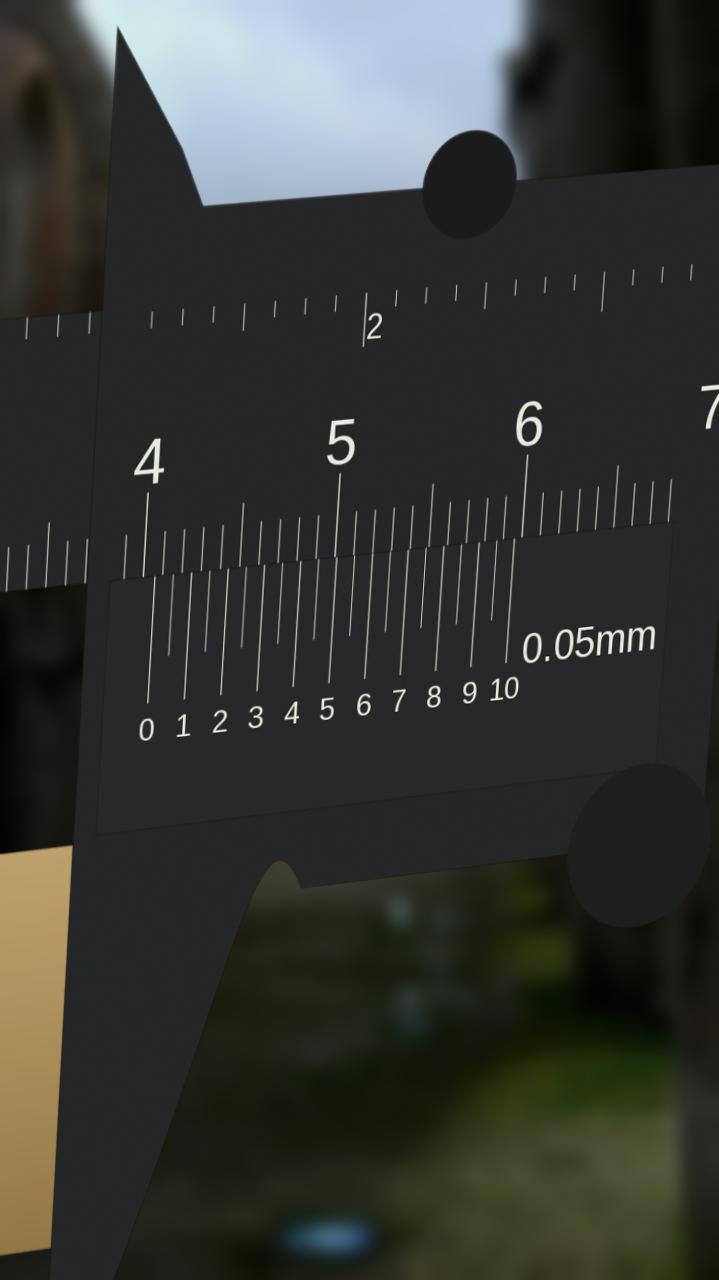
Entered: 40.6 mm
